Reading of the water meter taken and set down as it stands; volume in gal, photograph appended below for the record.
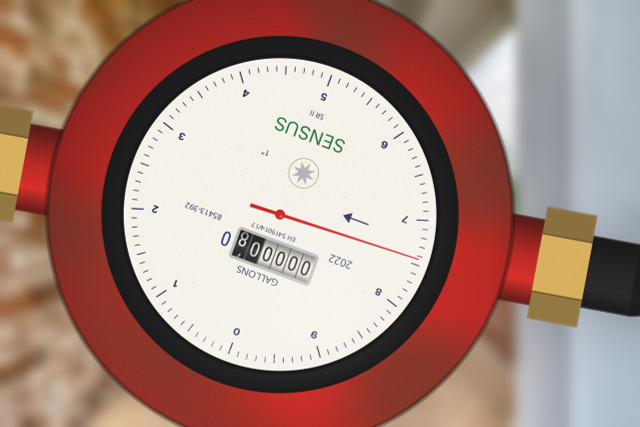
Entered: 77.4 gal
